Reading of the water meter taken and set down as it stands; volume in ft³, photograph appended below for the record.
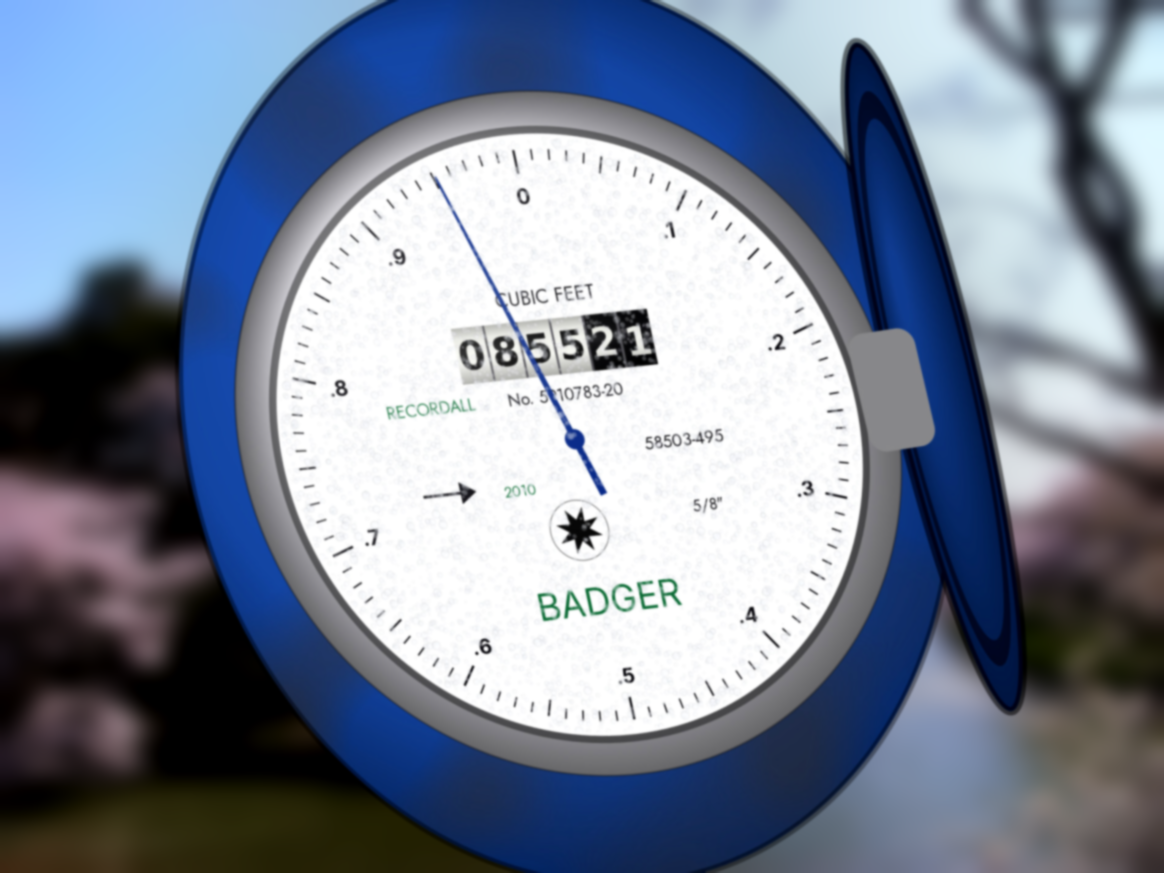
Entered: 85520.95 ft³
